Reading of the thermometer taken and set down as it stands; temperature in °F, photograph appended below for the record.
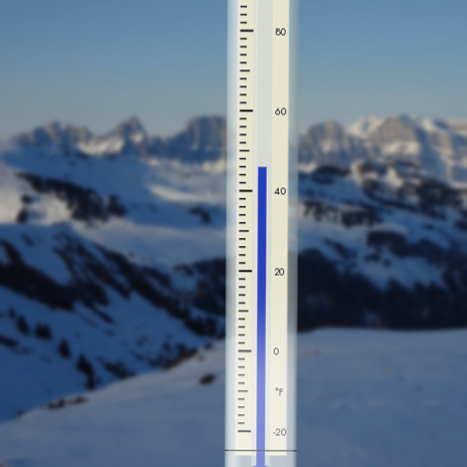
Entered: 46 °F
